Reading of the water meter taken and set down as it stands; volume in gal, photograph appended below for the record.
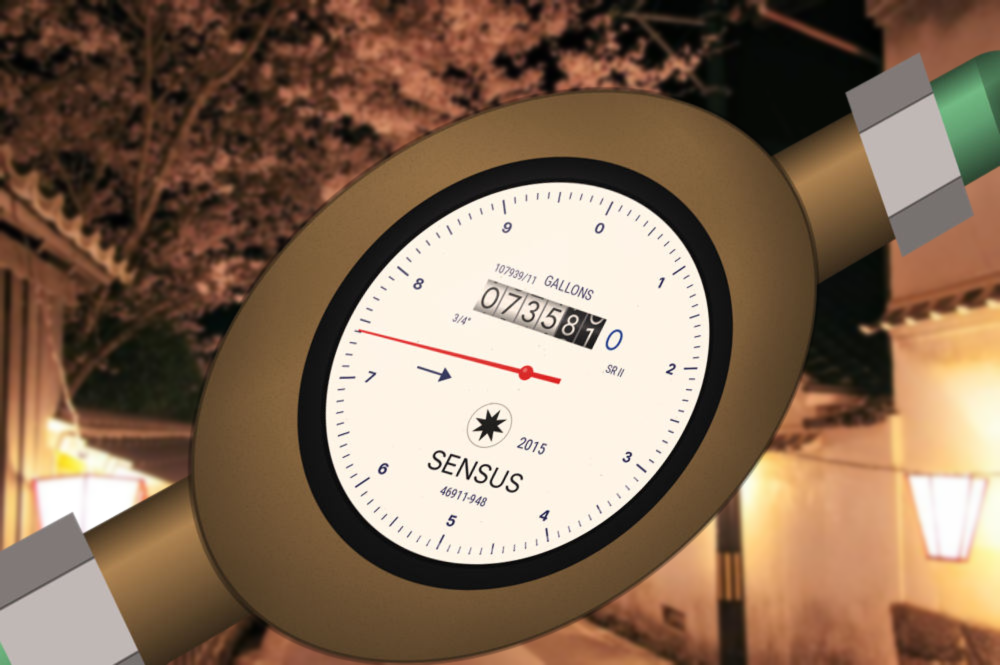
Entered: 735807.4 gal
